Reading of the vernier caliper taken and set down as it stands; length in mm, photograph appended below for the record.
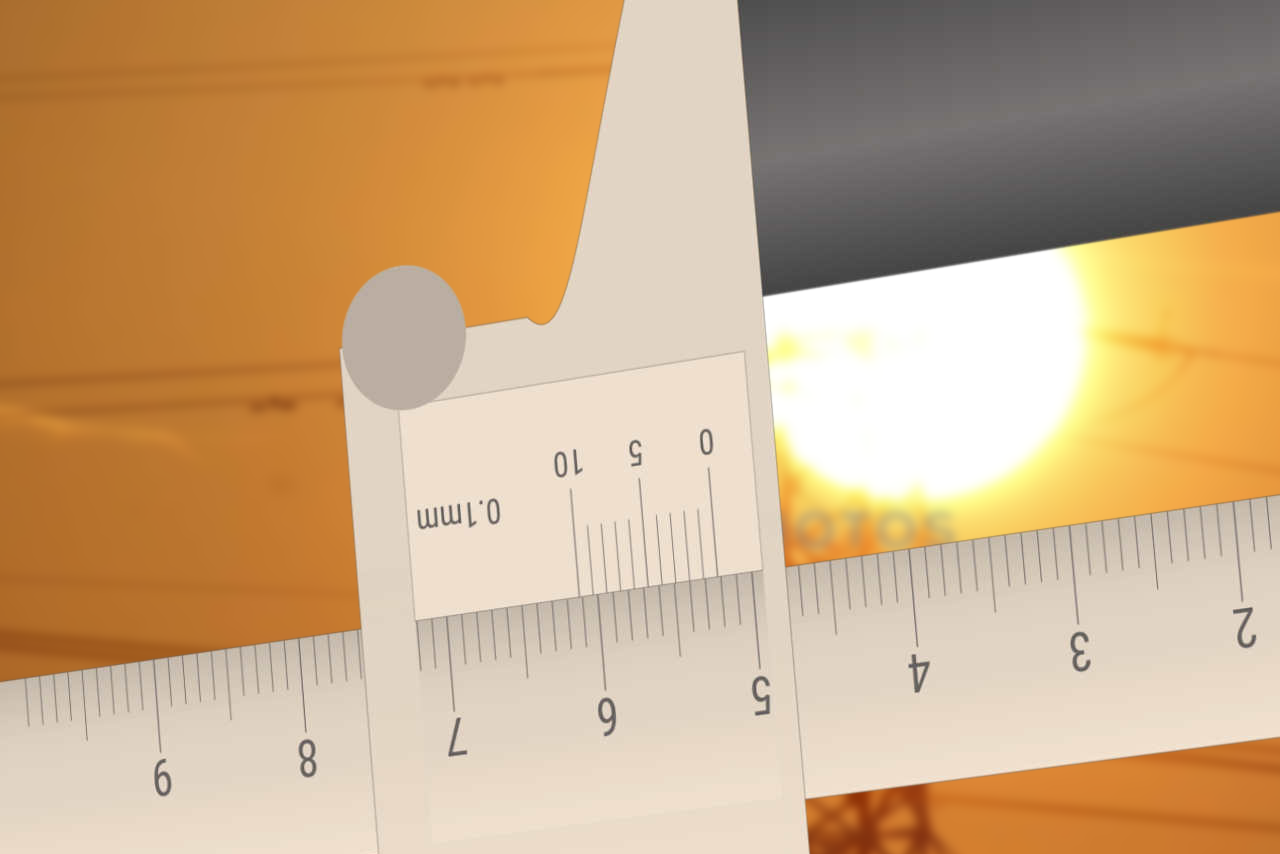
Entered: 52.2 mm
